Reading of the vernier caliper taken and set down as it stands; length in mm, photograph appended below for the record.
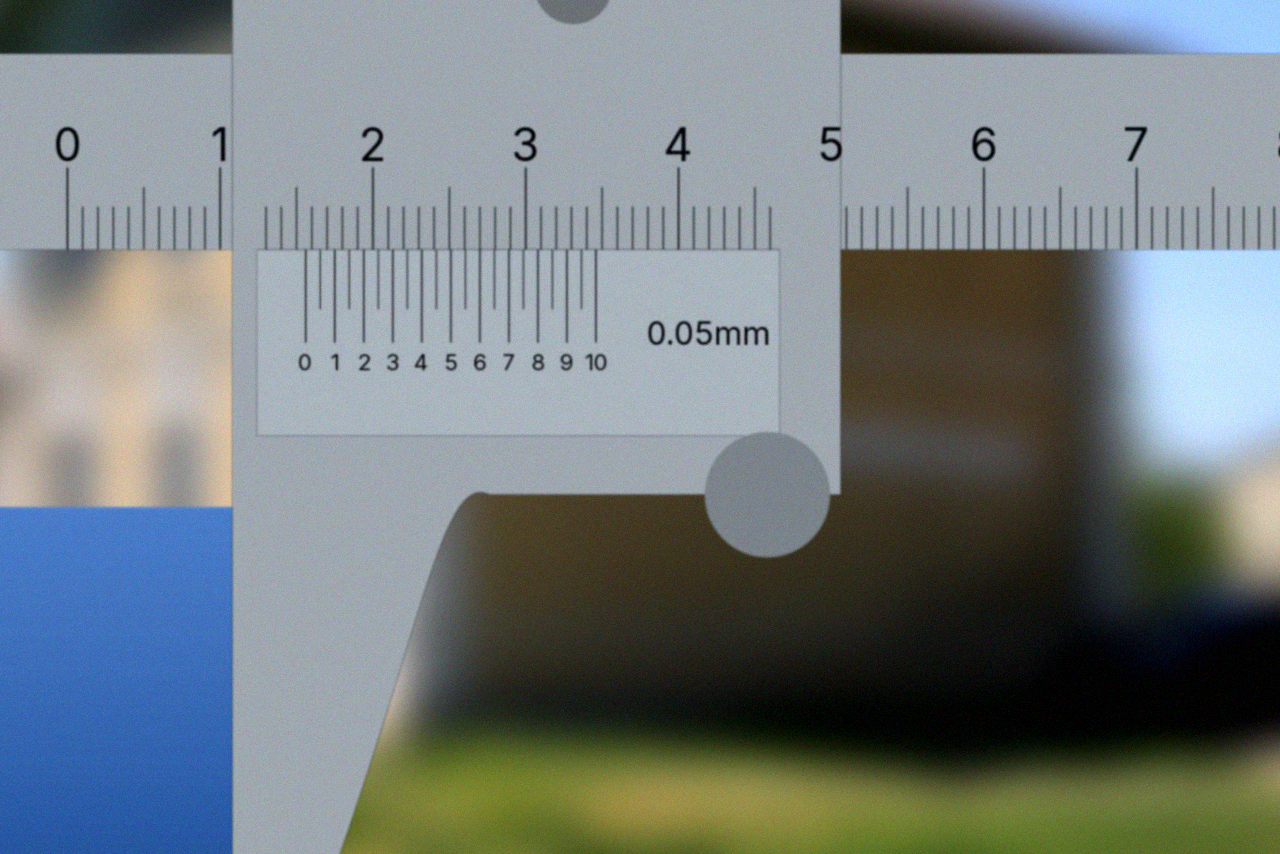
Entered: 15.6 mm
